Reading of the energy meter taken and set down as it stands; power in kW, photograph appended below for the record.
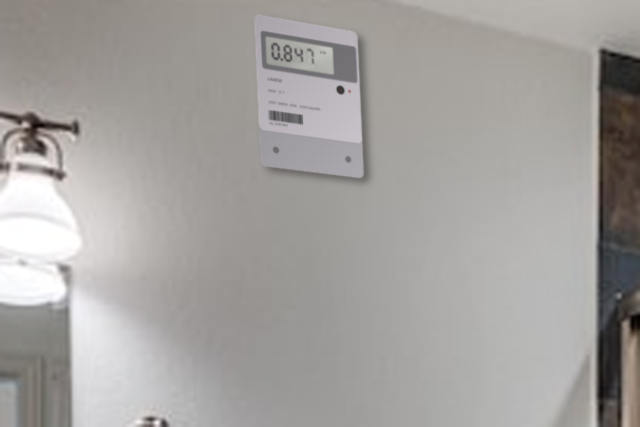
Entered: 0.847 kW
